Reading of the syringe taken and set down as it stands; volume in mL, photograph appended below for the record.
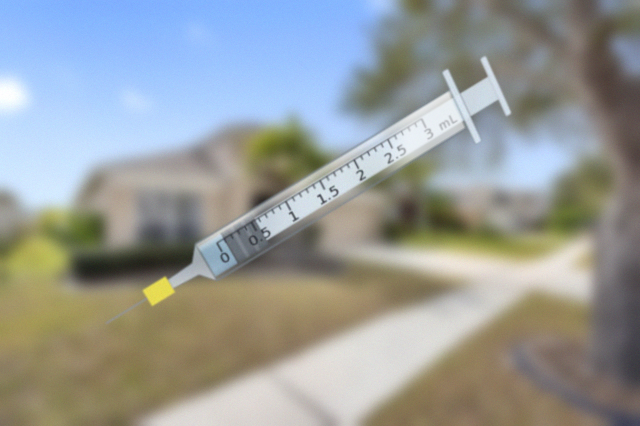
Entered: 0.1 mL
